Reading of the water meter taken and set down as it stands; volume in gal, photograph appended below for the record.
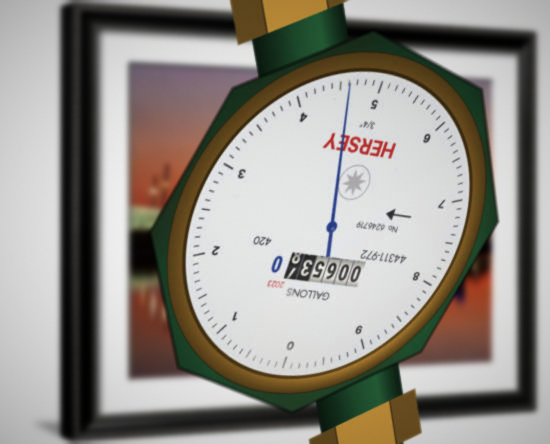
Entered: 65374.6 gal
